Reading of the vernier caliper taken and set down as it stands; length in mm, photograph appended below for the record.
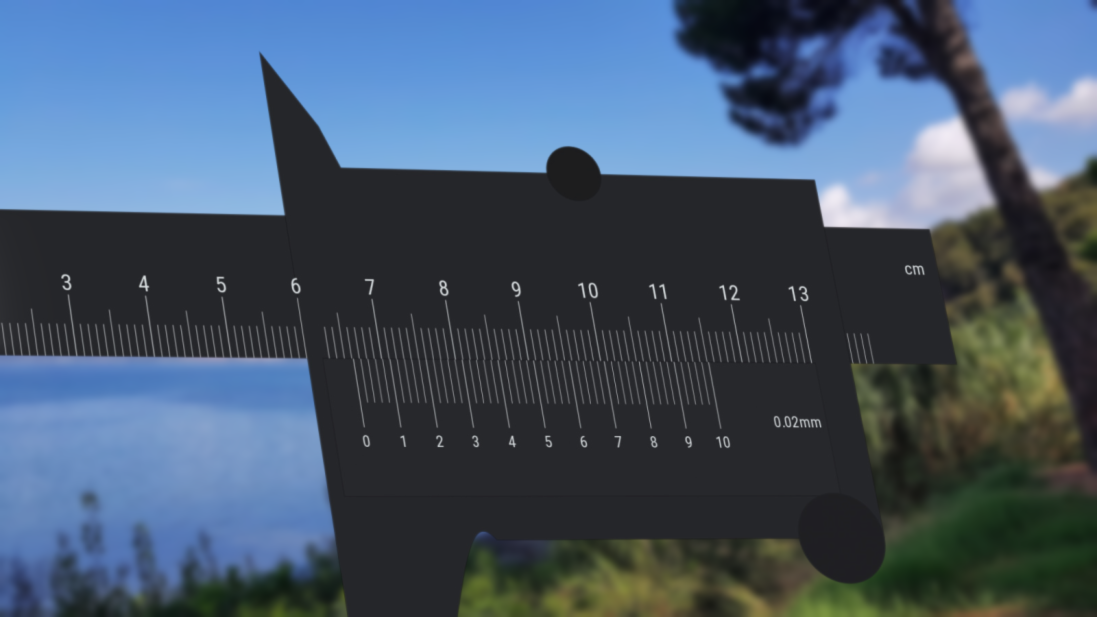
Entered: 66.2 mm
